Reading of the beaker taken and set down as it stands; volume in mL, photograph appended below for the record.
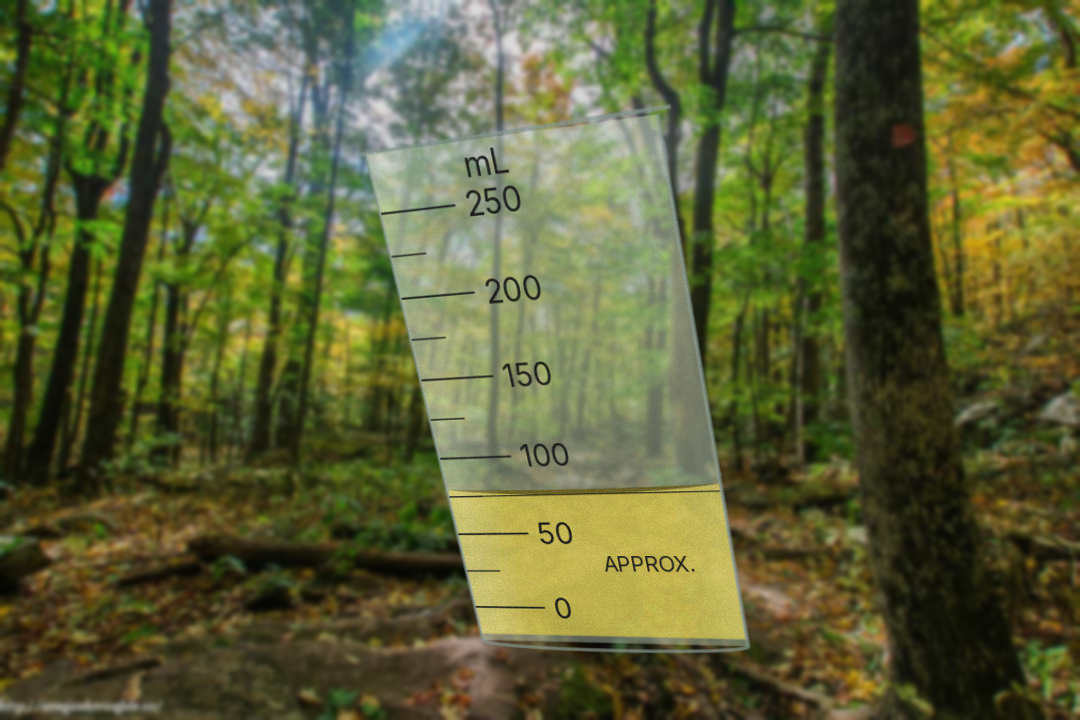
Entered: 75 mL
